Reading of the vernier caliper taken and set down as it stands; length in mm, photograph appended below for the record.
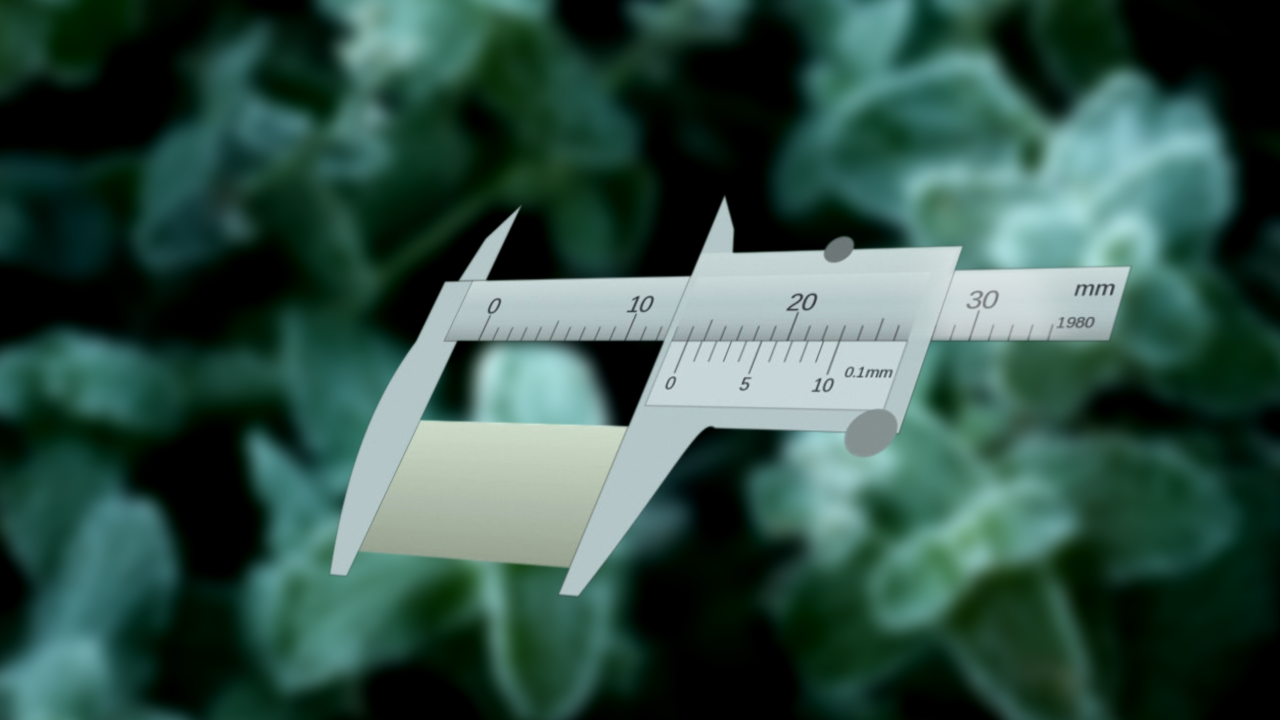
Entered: 14.0 mm
